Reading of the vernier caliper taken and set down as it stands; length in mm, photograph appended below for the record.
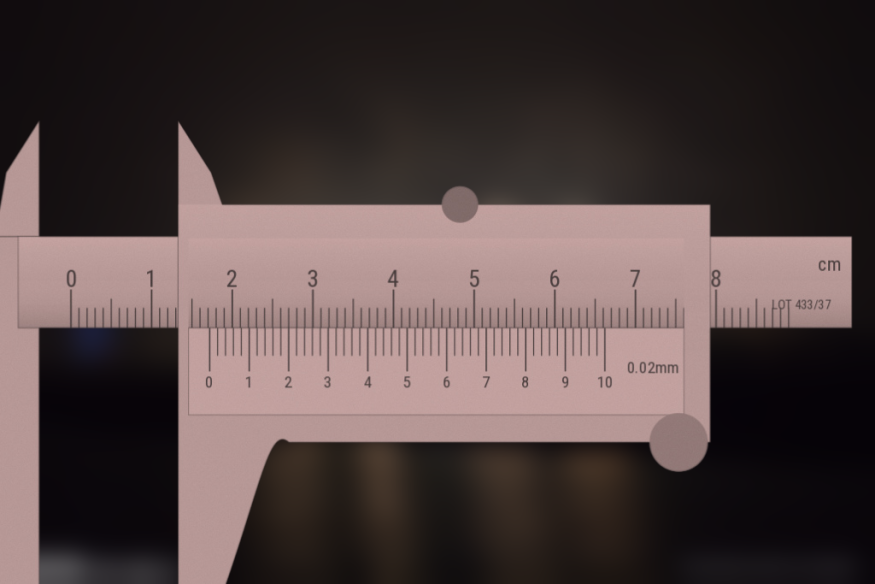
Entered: 17.2 mm
